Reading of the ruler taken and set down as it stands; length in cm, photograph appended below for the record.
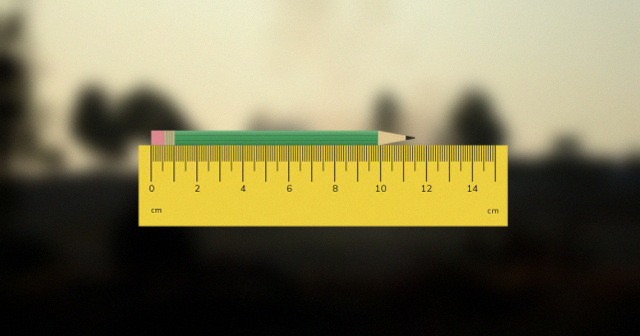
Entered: 11.5 cm
